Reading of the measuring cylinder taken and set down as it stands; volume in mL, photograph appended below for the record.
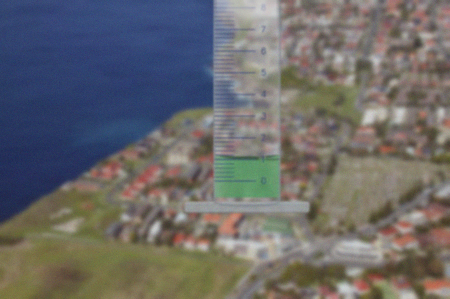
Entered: 1 mL
